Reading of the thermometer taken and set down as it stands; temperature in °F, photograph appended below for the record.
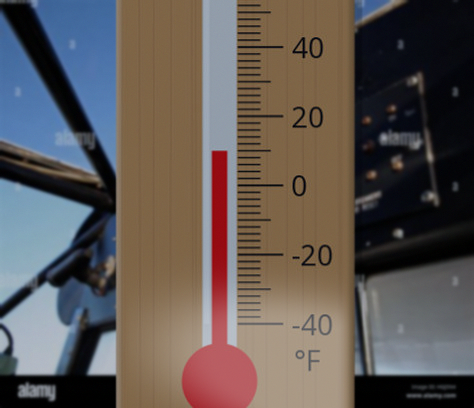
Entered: 10 °F
